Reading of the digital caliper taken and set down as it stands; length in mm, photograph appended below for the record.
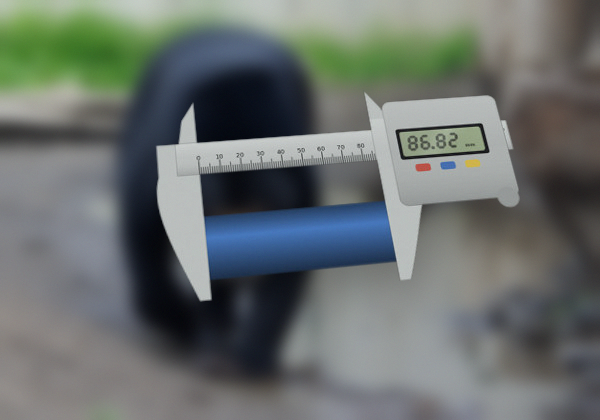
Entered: 86.82 mm
